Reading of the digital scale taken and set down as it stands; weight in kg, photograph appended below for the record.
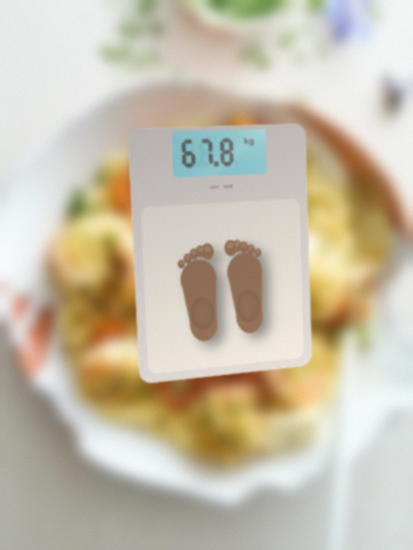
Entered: 67.8 kg
